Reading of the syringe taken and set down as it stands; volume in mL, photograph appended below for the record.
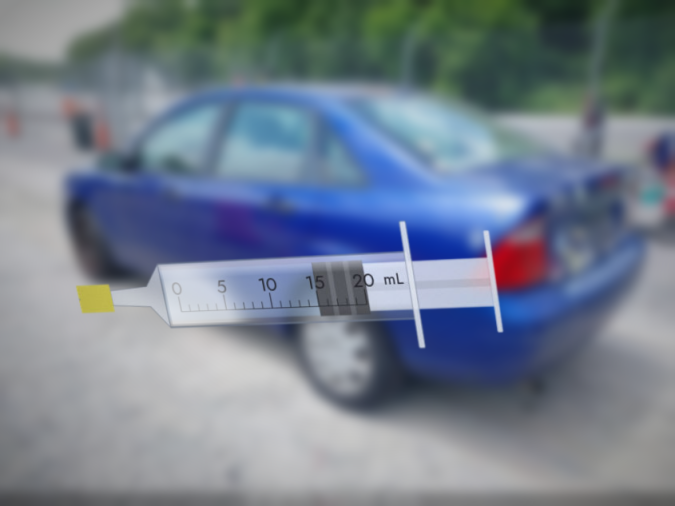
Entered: 15 mL
